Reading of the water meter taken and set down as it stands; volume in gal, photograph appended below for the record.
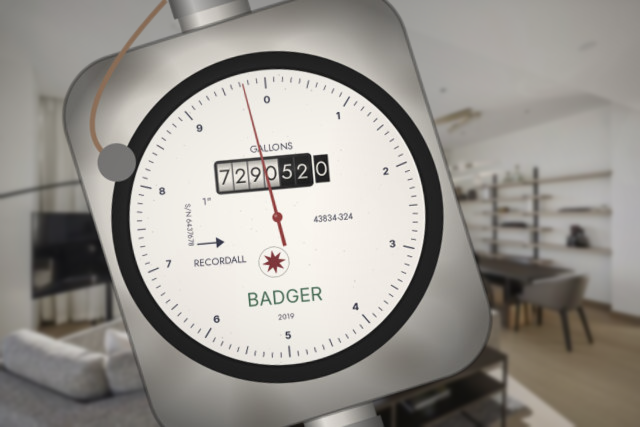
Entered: 7290519.7 gal
